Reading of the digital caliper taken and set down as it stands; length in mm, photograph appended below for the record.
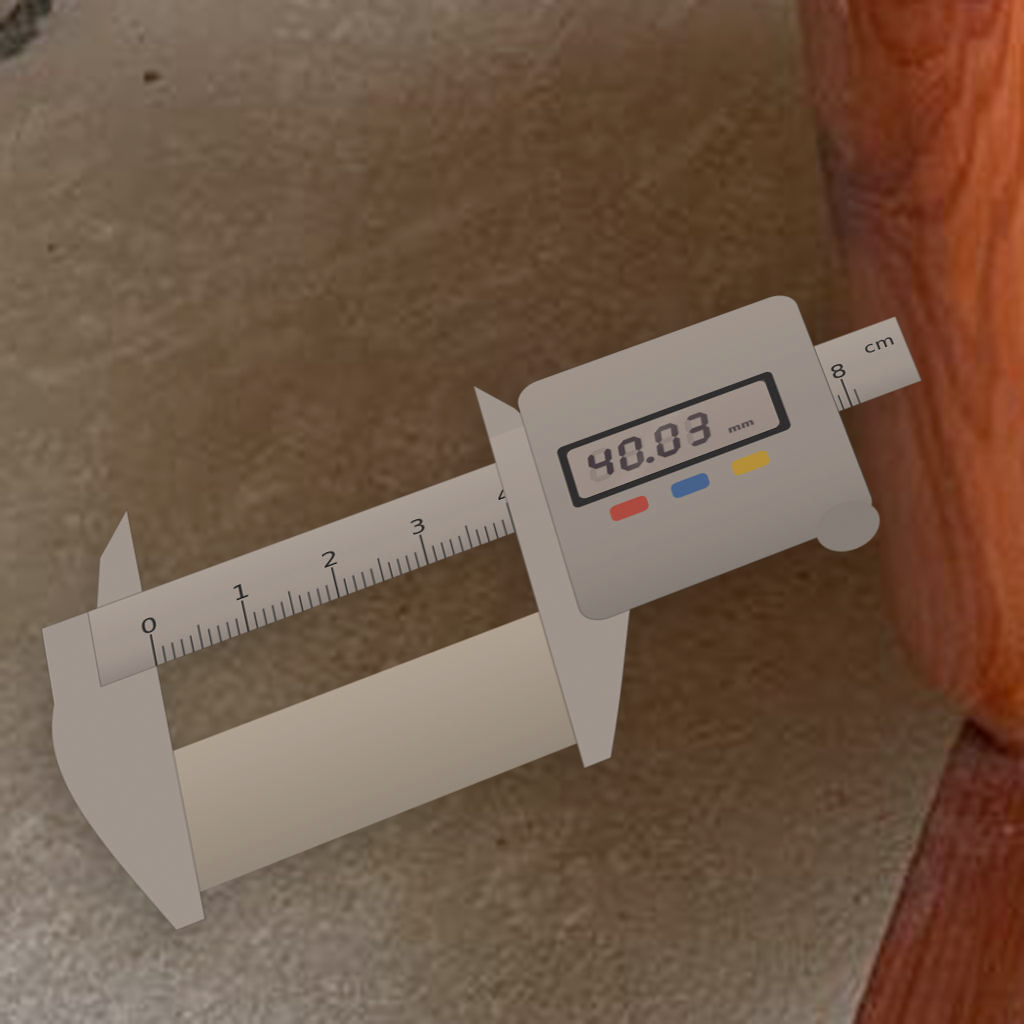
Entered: 40.03 mm
